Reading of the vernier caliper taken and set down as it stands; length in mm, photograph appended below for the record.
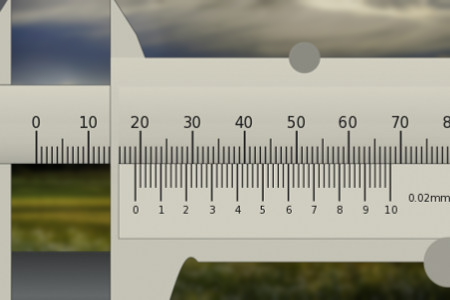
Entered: 19.0 mm
